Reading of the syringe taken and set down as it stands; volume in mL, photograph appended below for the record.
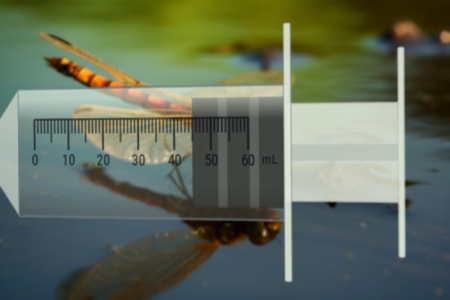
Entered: 45 mL
